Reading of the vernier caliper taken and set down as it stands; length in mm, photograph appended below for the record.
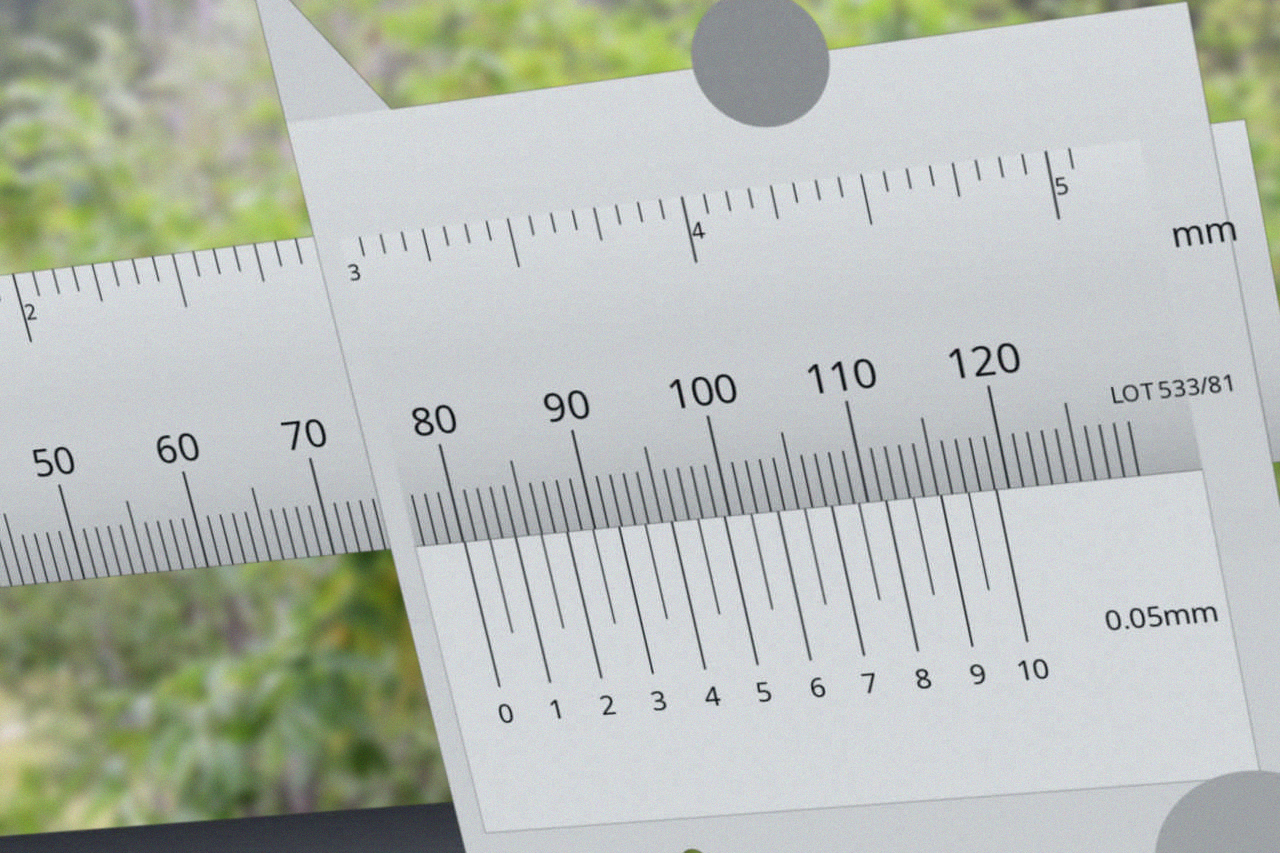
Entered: 80.1 mm
